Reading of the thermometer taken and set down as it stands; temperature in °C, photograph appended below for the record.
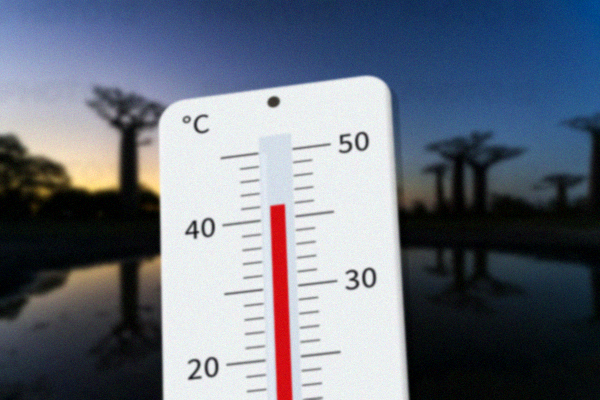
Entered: 42 °C
